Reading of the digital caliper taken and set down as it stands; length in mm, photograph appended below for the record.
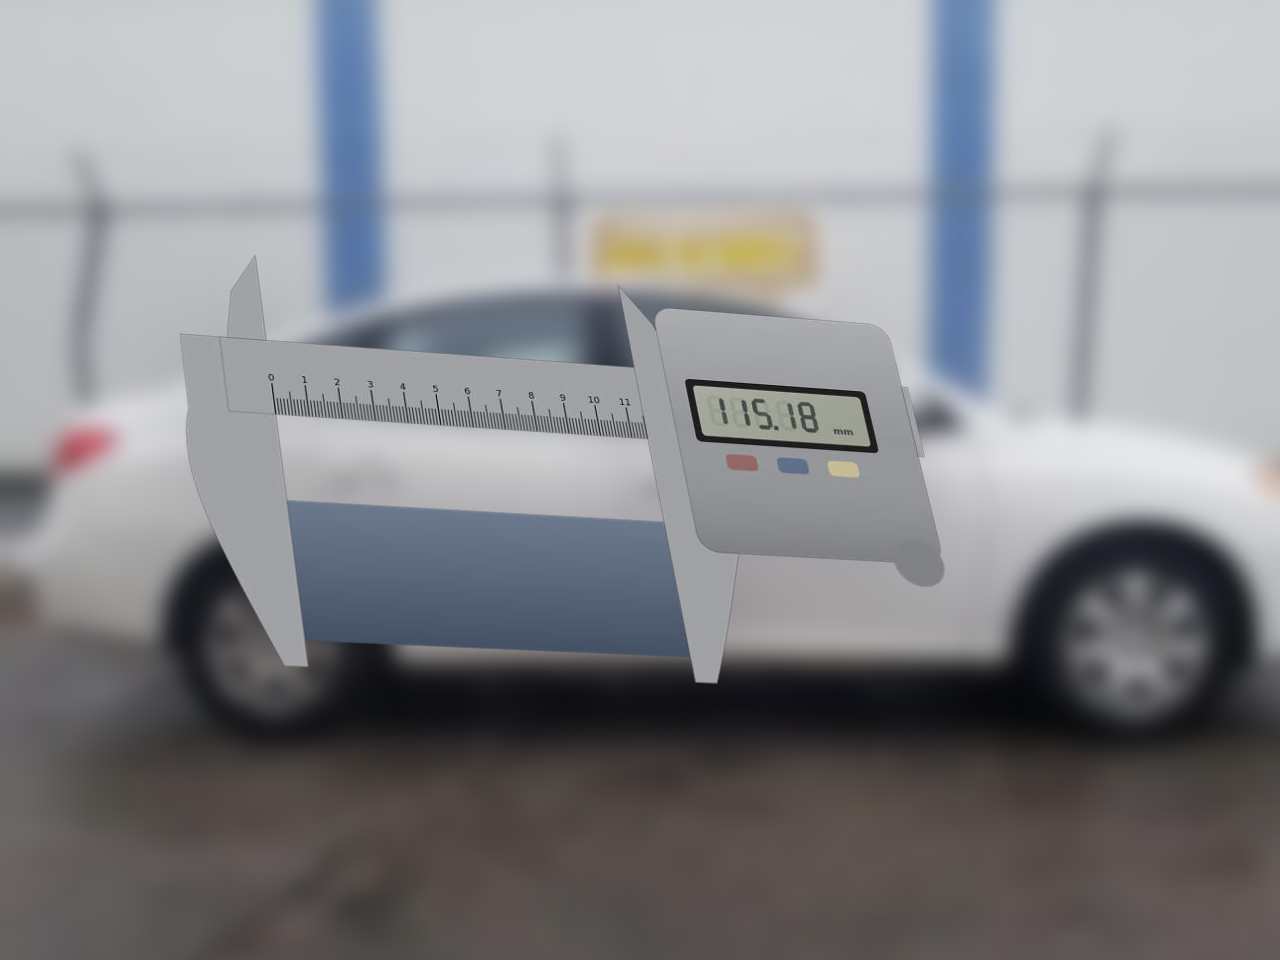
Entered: 115.18 mm
